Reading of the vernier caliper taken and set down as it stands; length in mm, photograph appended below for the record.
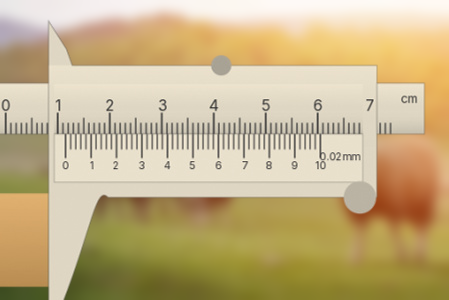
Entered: 11.5 mm
